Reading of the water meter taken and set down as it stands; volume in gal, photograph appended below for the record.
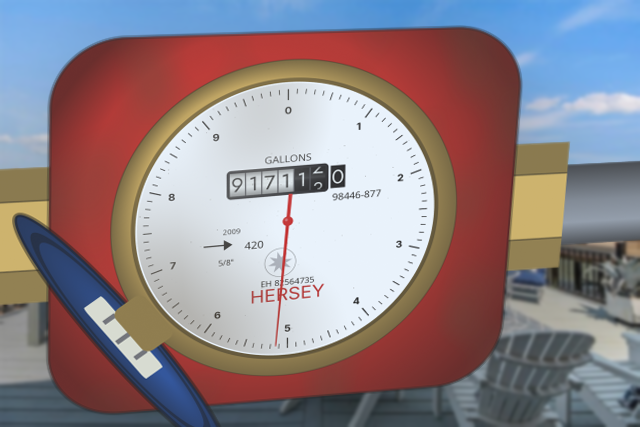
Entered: 9171125.1 gal
